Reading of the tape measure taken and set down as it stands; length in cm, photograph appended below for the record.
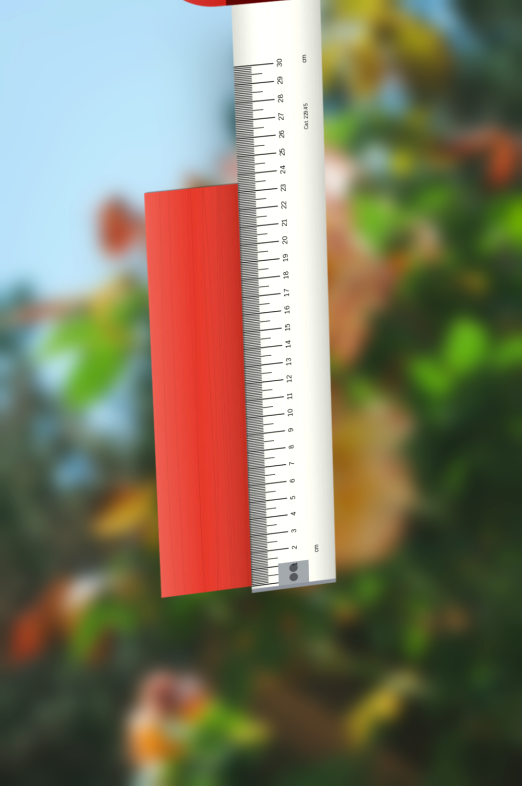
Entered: 23.5 cm
